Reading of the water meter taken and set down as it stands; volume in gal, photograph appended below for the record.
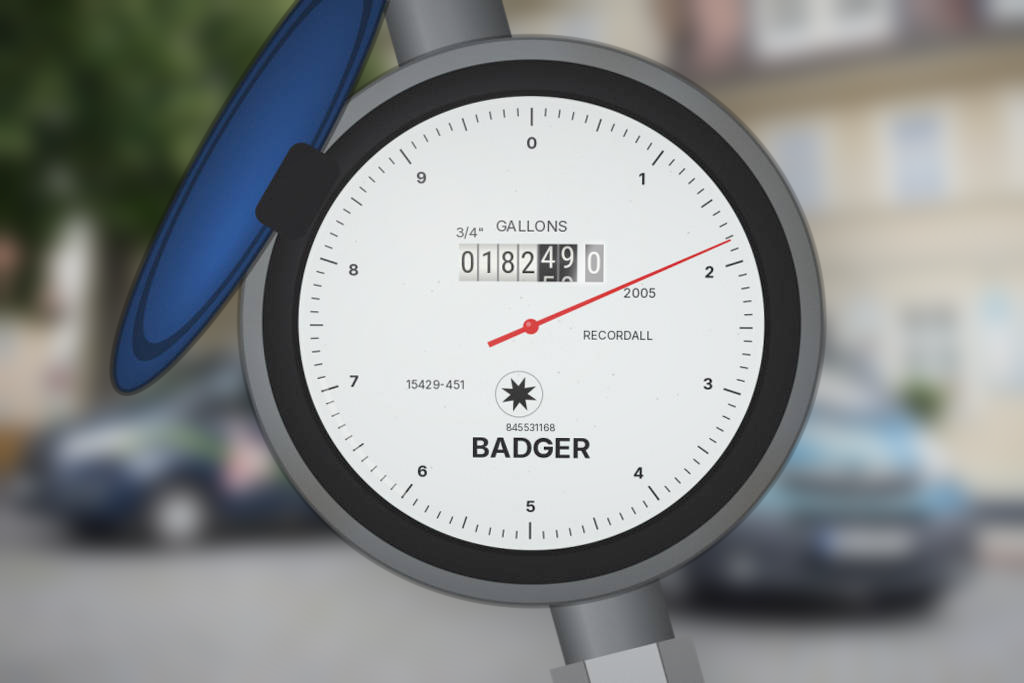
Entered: 182491.8 gal
